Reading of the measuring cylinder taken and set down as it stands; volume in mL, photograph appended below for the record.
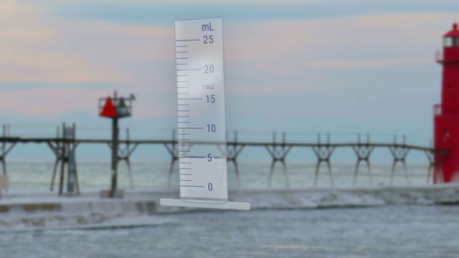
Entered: 5 mL
